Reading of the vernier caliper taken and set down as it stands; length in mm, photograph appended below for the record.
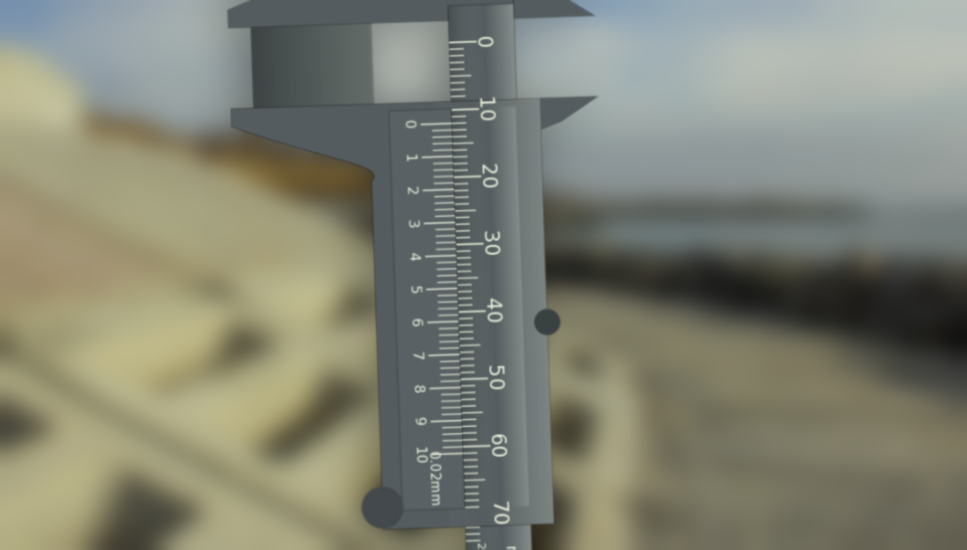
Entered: 12.0 mm
